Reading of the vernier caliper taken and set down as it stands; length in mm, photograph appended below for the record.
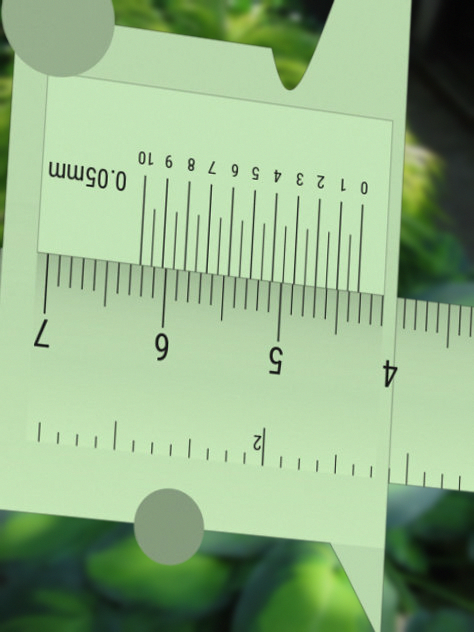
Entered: 43.2 mm
